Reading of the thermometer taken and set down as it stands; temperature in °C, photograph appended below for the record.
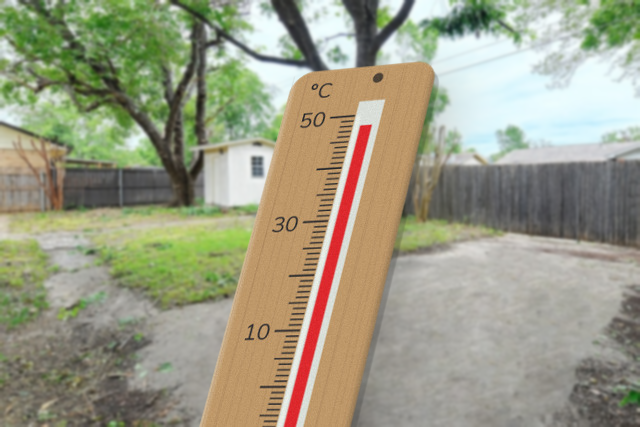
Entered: 48 °C
